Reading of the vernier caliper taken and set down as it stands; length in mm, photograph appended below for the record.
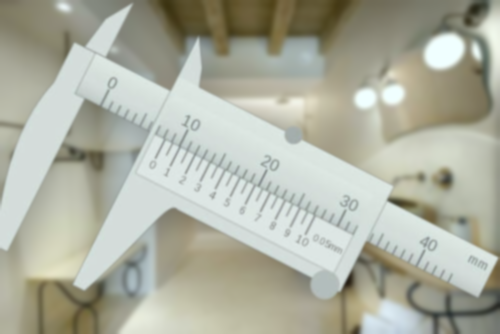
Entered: 8.2 mm
